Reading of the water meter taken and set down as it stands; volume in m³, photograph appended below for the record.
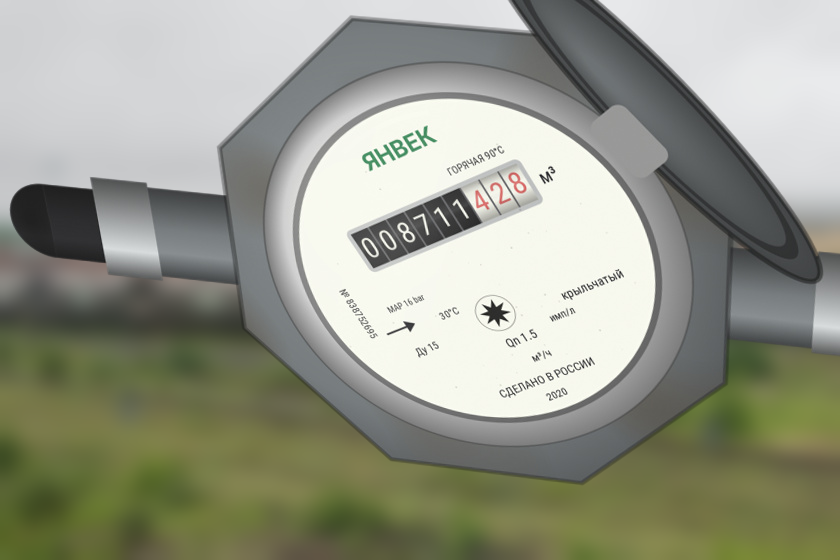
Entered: 8711.428 m³
